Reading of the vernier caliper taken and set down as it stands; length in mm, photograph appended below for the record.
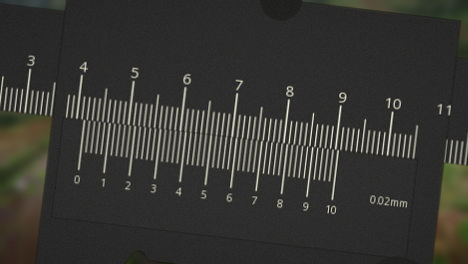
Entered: 41.5 mm
